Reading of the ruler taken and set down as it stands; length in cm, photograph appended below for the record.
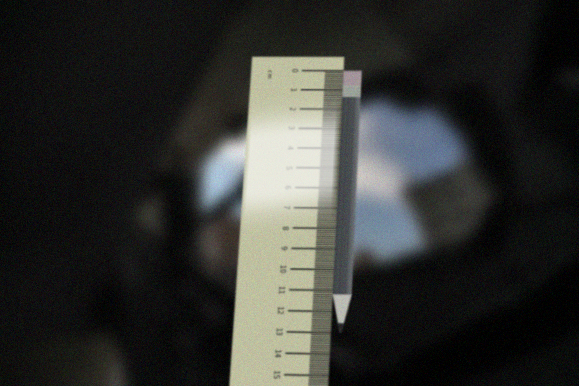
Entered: 13 cm
